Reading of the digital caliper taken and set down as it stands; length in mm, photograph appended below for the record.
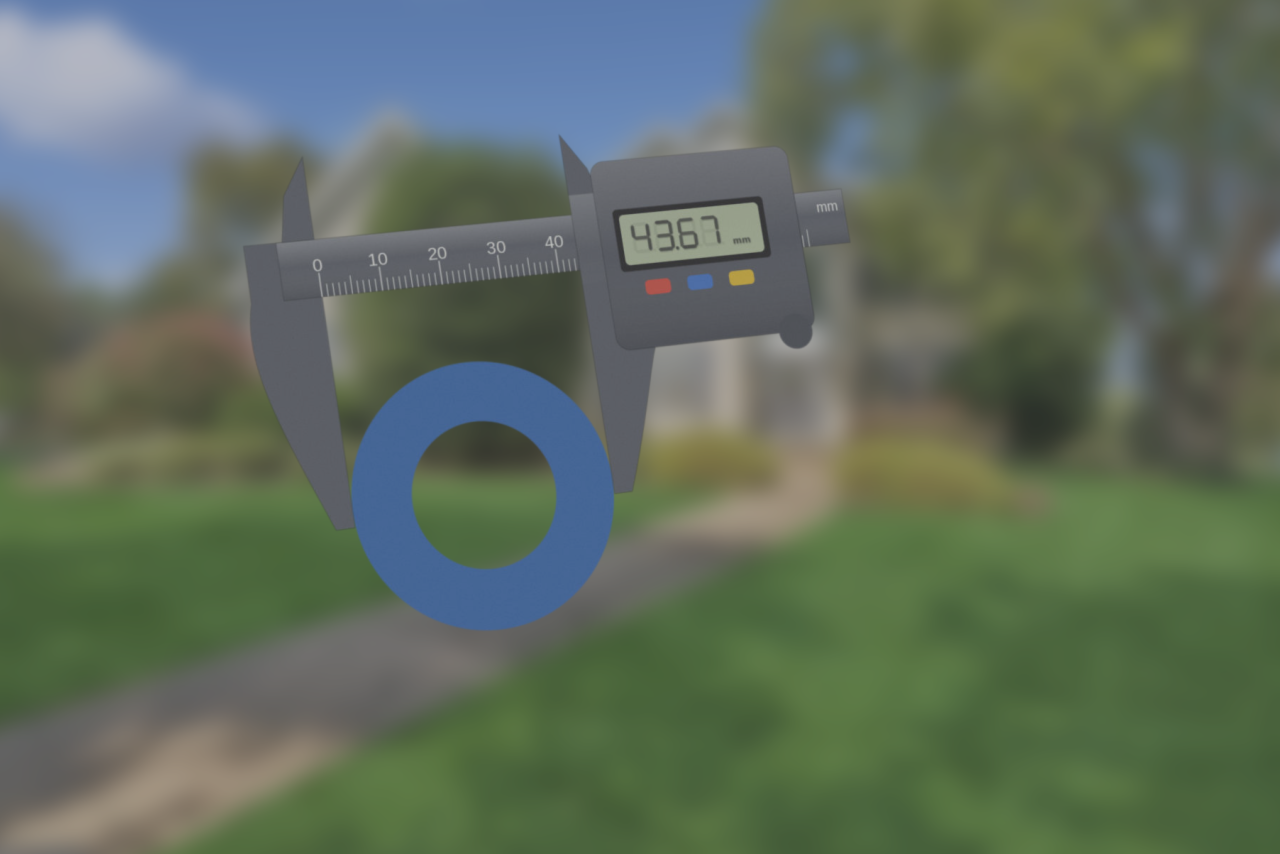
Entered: 43.67 mm
